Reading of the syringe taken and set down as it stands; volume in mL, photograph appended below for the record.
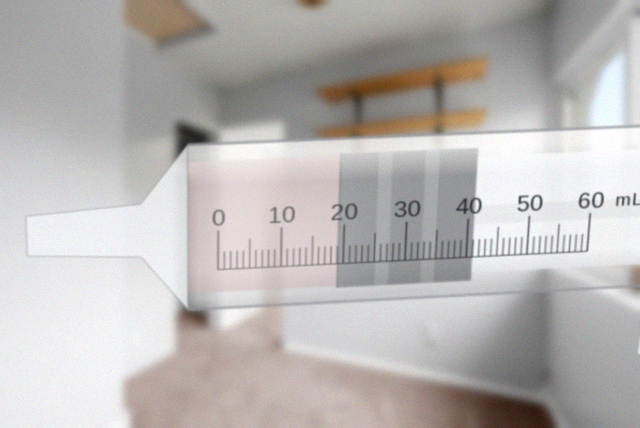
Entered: 19 mL
